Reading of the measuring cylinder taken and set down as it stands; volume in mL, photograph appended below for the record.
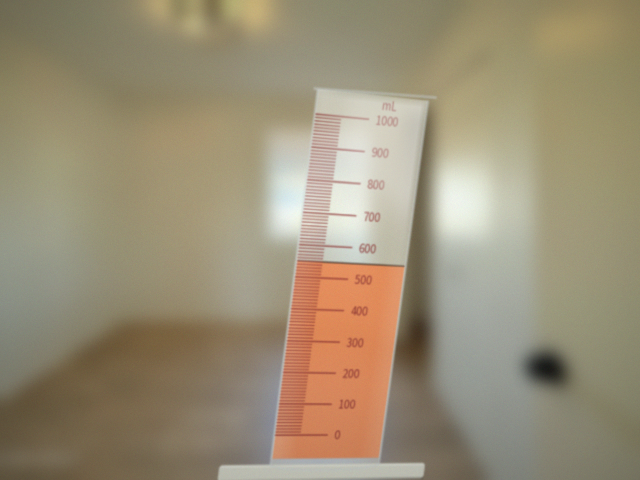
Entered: 550 mL
